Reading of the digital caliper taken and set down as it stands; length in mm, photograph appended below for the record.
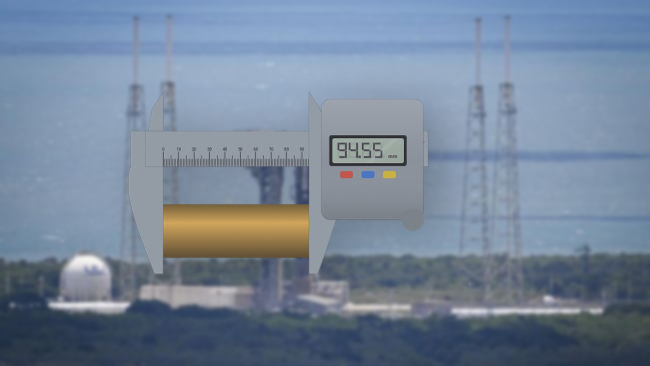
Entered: 94.55 mm
